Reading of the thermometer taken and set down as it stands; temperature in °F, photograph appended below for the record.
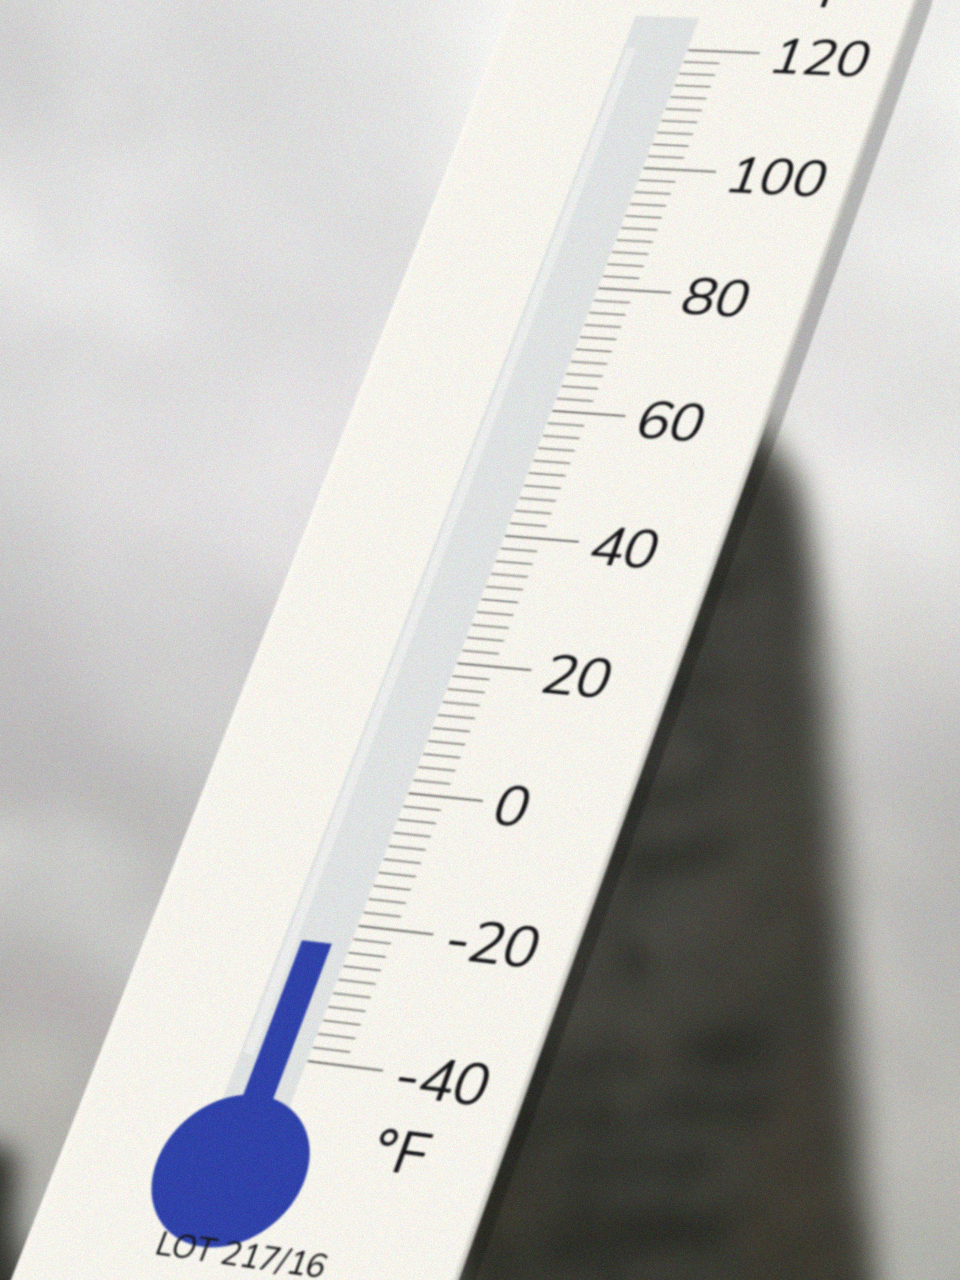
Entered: -23 °F
